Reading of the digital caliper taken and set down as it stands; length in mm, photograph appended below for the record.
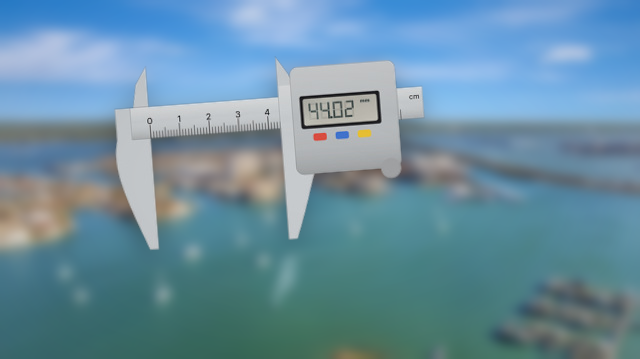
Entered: 44.02 mm
